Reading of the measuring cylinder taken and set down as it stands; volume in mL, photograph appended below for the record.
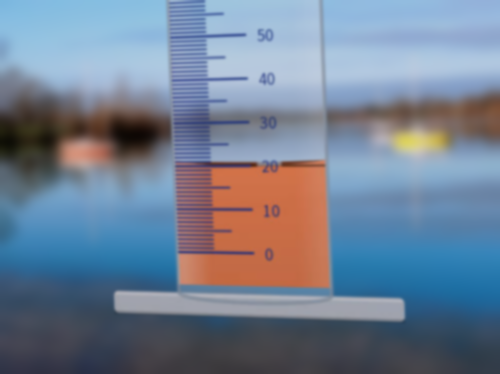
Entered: 20 mL
